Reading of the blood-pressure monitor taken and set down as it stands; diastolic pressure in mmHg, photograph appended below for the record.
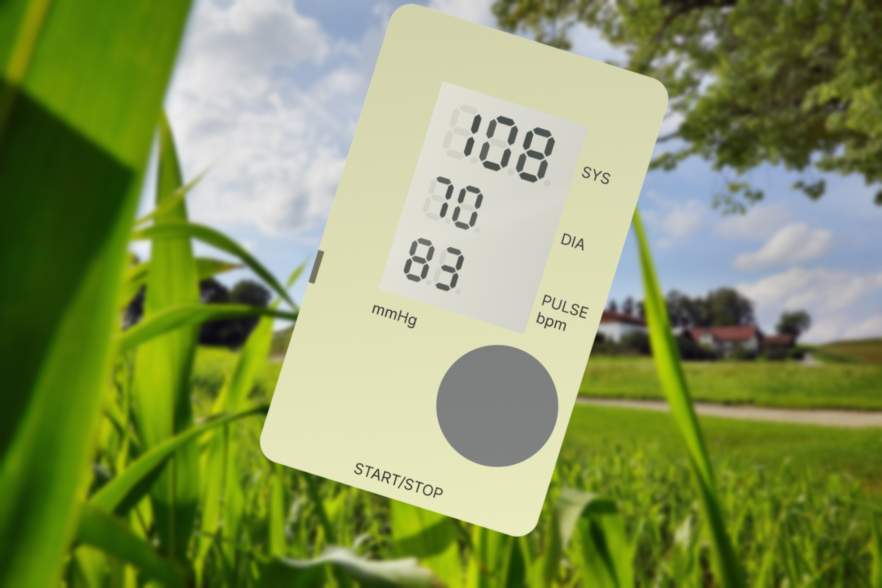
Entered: 70 mmHg
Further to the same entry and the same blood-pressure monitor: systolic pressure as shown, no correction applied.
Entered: 108 mmHg
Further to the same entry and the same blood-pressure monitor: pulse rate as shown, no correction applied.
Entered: 83 bpm
